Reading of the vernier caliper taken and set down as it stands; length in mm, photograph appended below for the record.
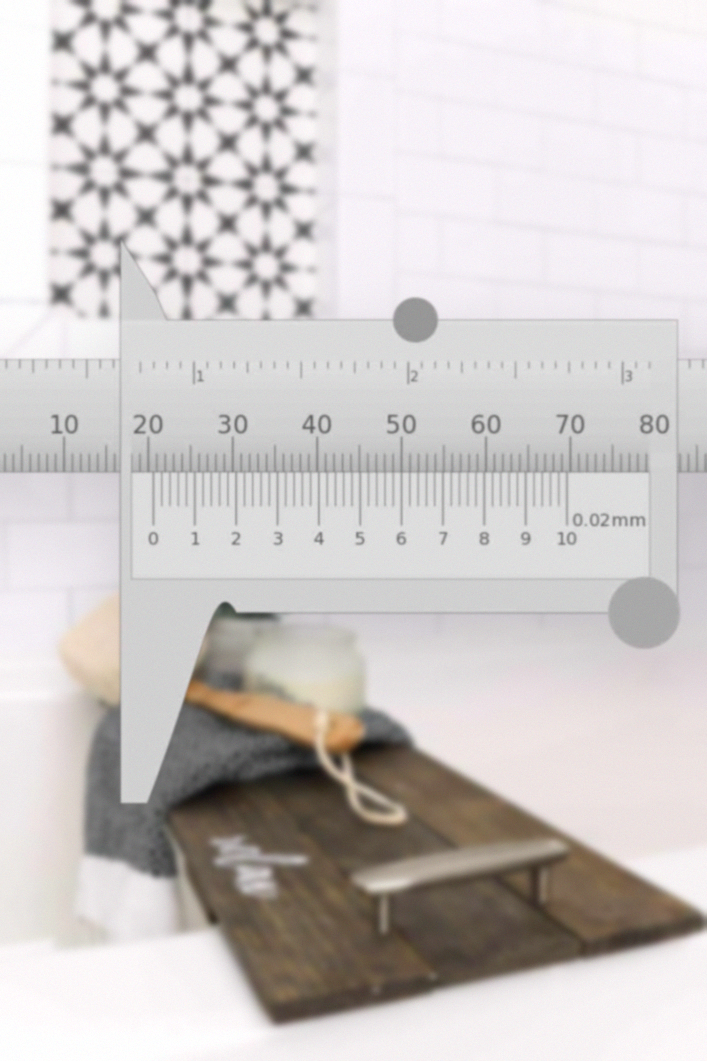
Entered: 20.6 mm
